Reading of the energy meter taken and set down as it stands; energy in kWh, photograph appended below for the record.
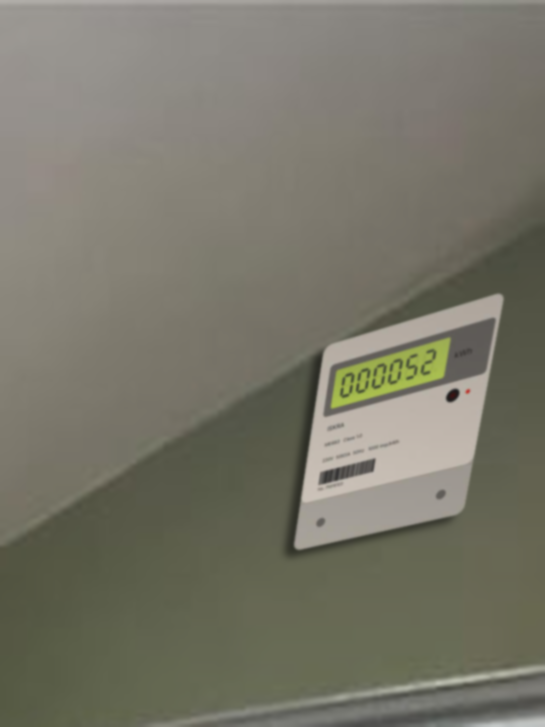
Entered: 52 kWh
